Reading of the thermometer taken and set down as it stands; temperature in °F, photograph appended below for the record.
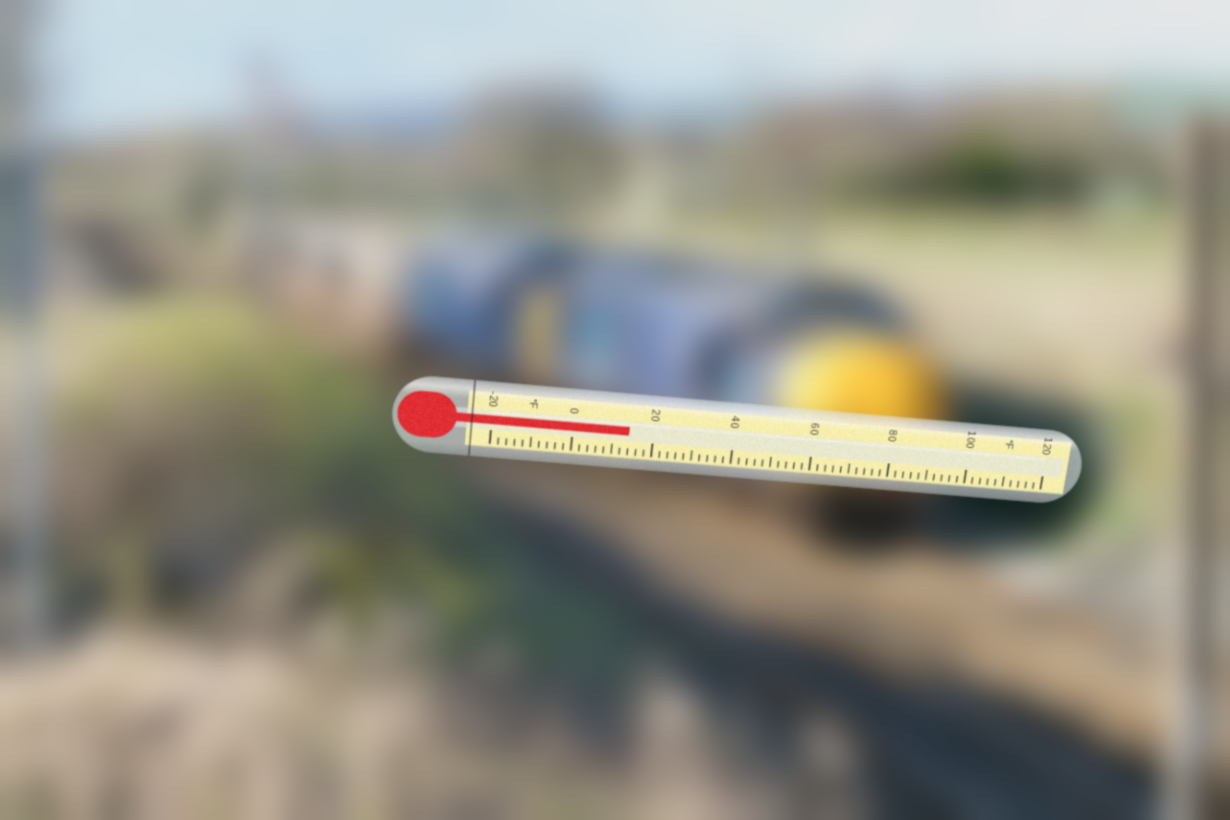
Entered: 14 °F
